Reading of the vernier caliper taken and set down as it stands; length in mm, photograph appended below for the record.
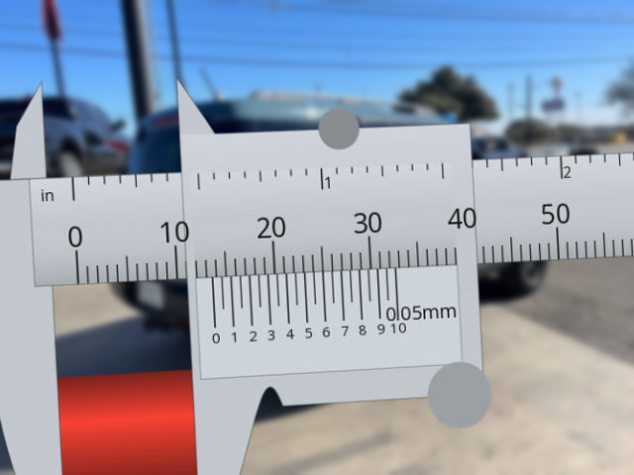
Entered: 13.6 mm
